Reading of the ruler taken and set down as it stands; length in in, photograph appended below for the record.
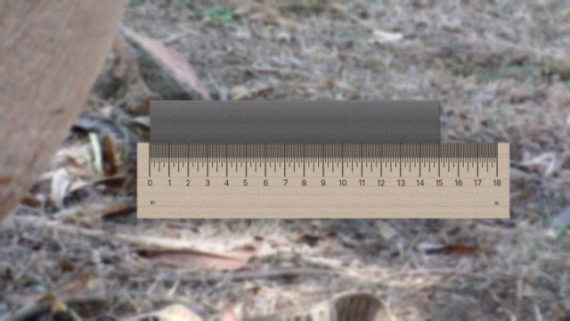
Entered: 15 in
